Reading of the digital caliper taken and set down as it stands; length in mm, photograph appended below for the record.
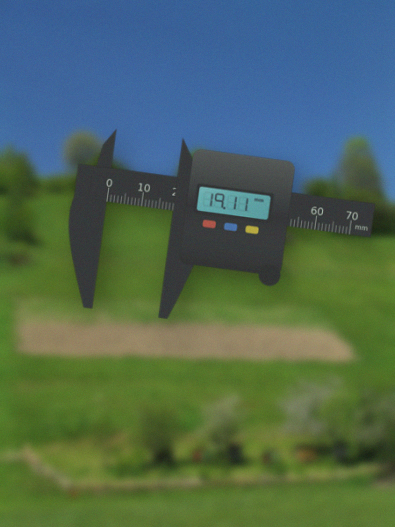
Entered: 19.11 mm
